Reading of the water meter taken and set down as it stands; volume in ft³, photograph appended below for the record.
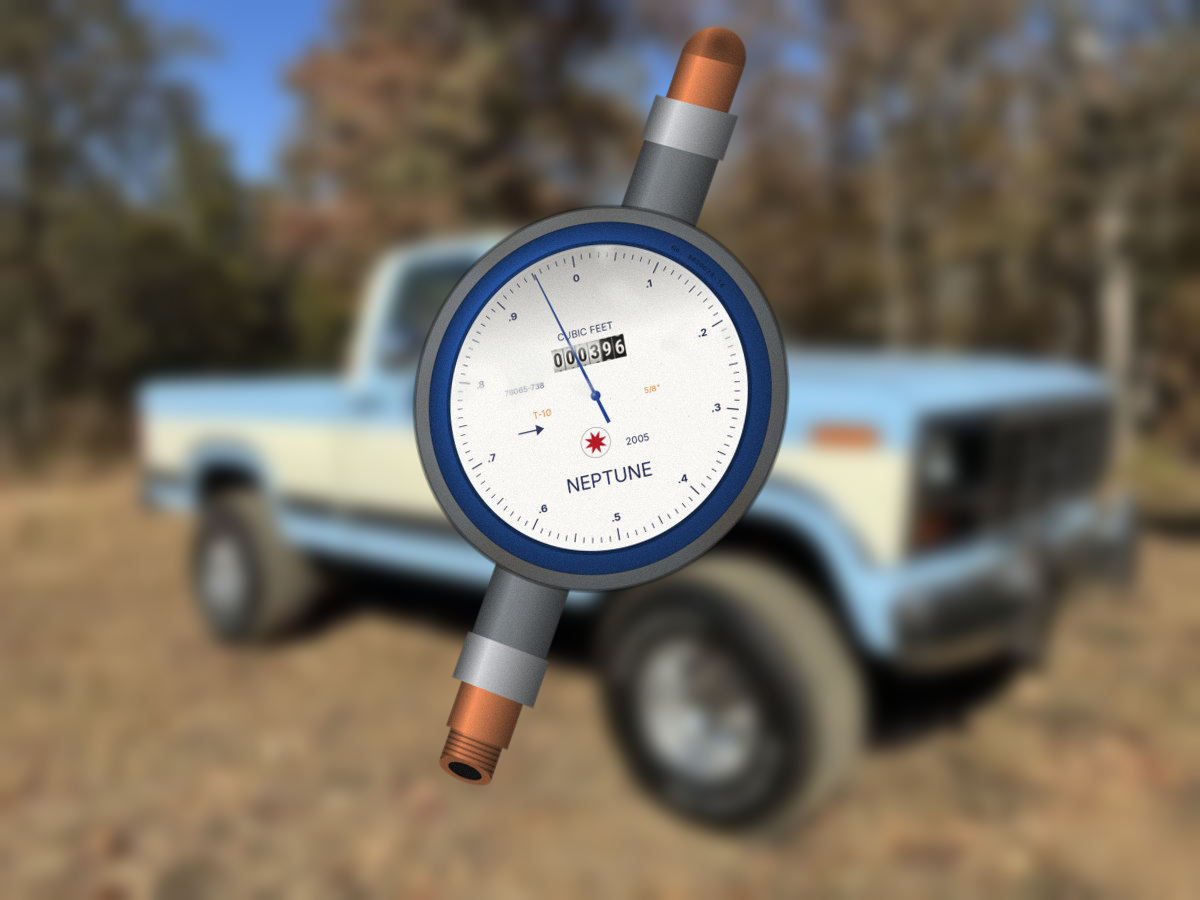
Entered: 395.95 ft³
